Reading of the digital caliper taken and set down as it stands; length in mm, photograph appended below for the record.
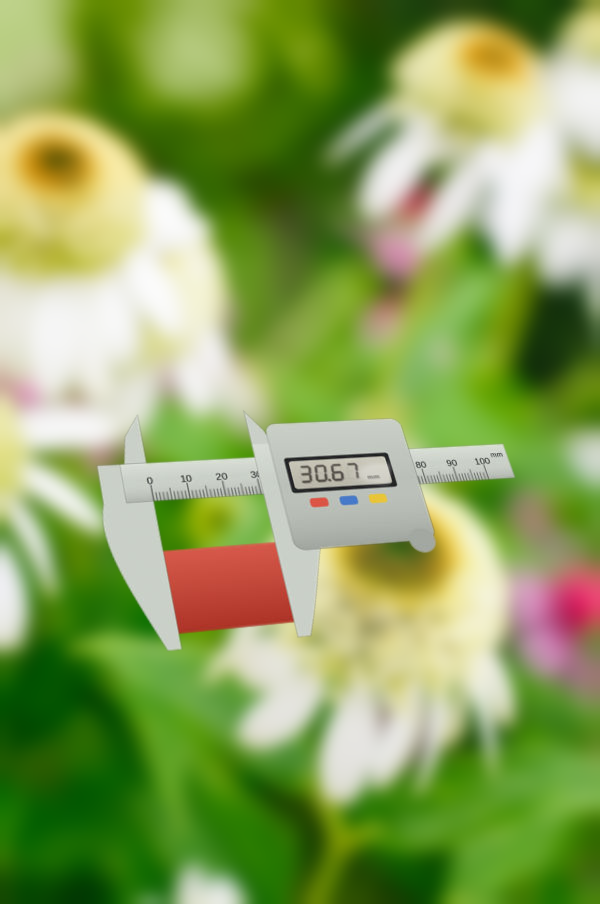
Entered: 30.67 mm
